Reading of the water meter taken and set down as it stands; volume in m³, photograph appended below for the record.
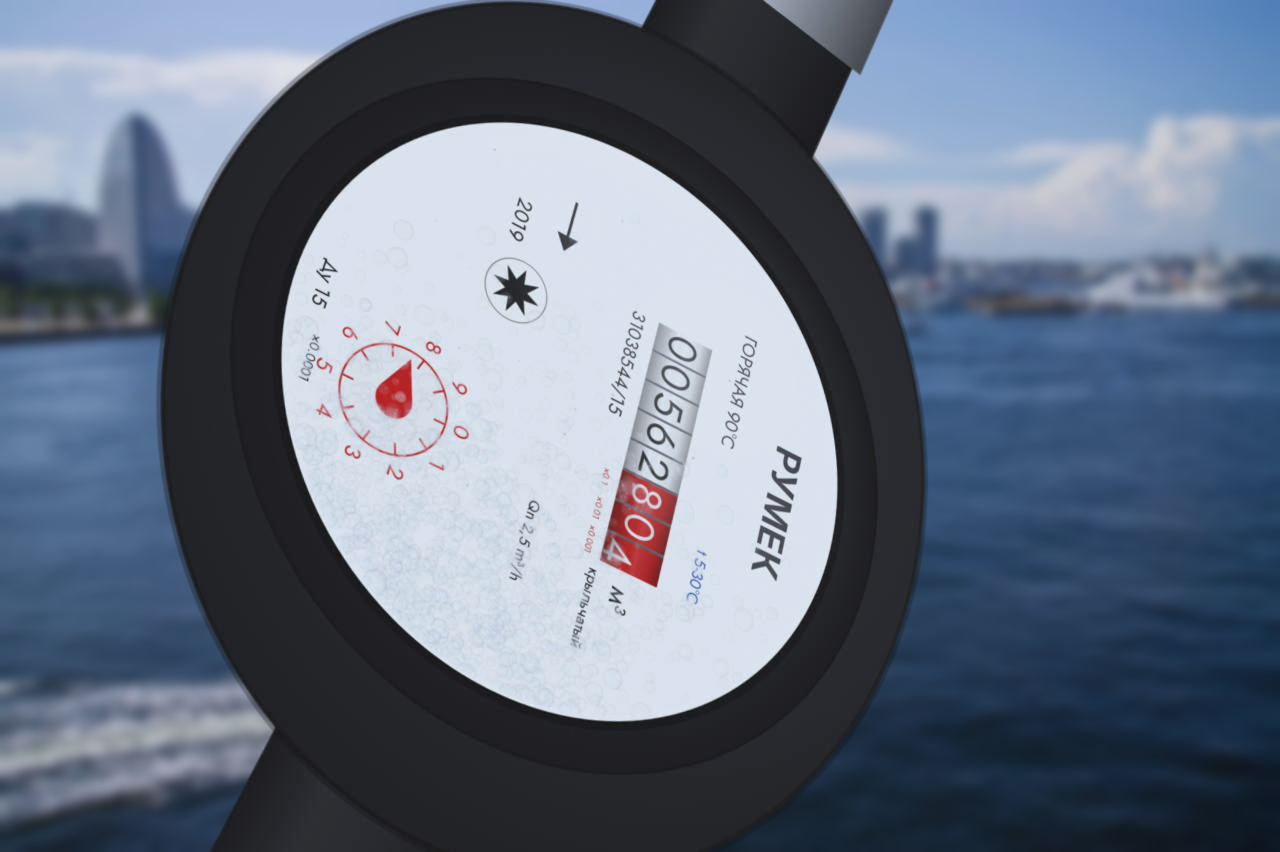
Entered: 562.8037 m³
